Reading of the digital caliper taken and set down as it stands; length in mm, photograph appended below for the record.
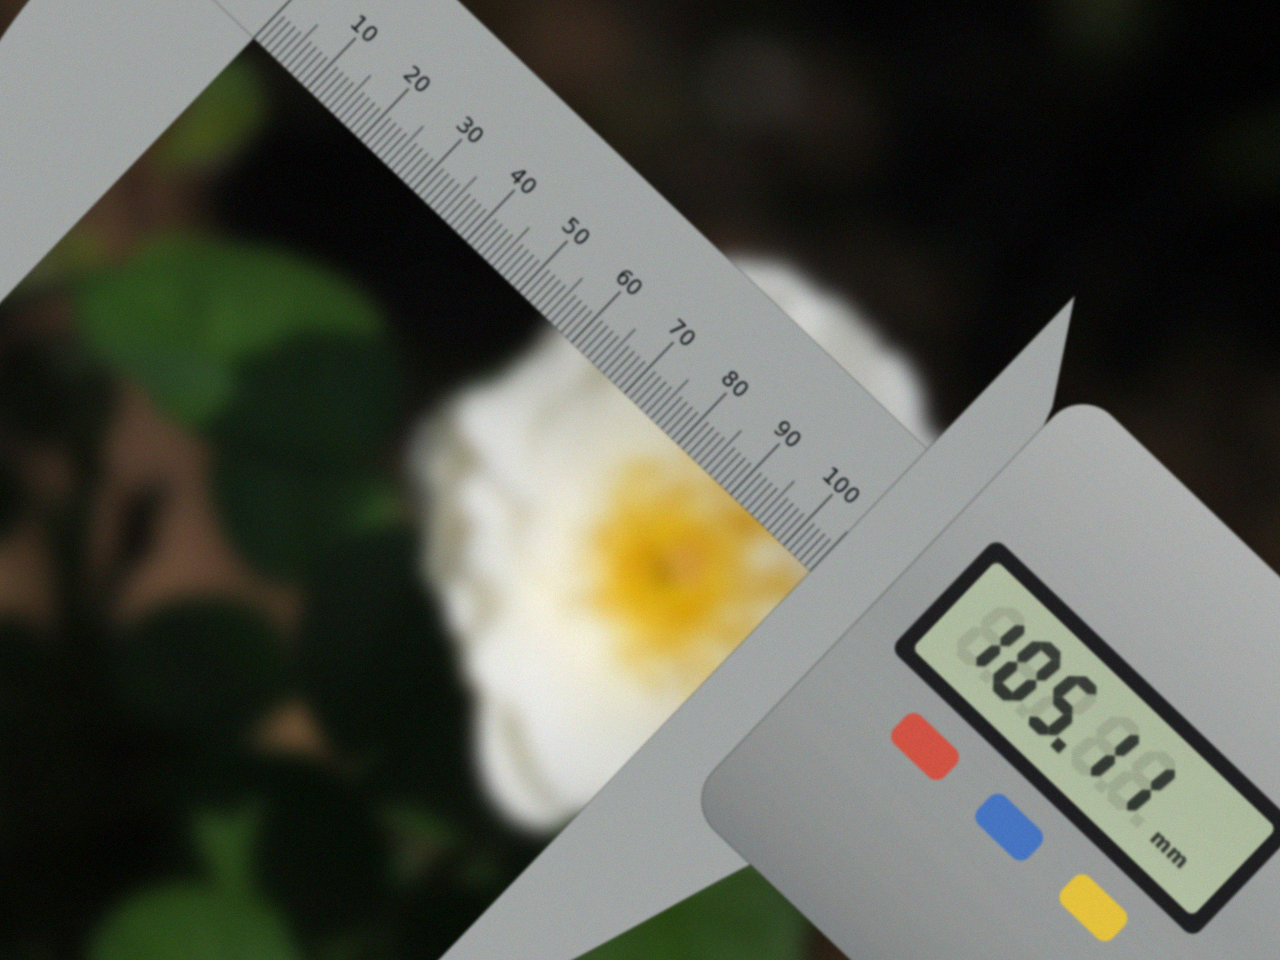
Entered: 105.11 mm
